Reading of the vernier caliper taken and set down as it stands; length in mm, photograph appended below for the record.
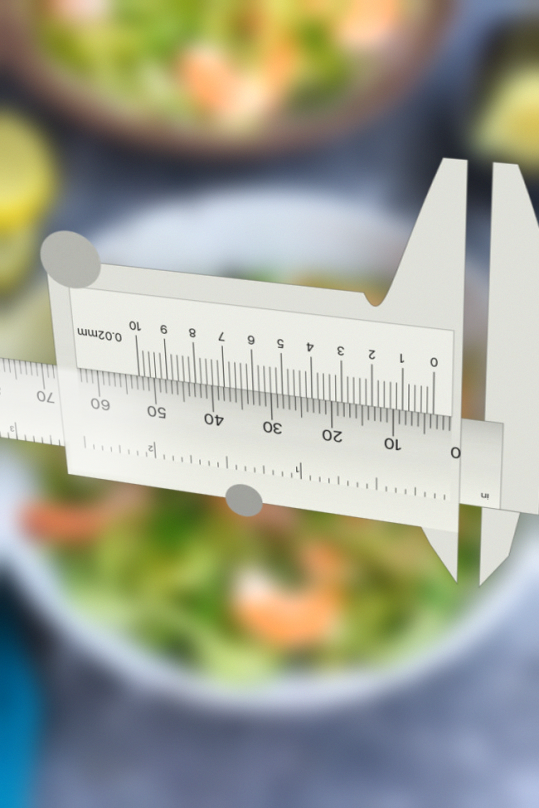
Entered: 3.6 mm
